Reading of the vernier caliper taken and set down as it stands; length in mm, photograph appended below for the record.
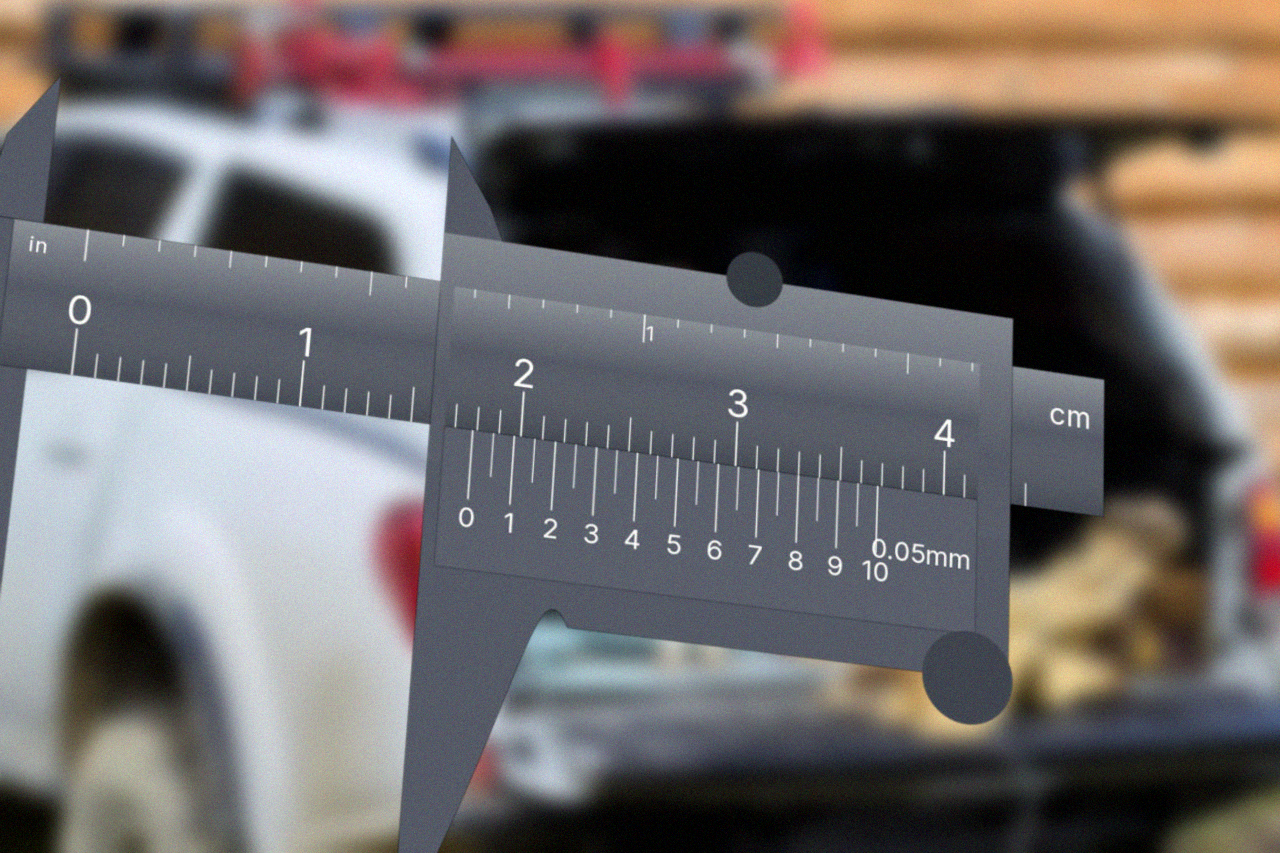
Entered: 17.8 mm
